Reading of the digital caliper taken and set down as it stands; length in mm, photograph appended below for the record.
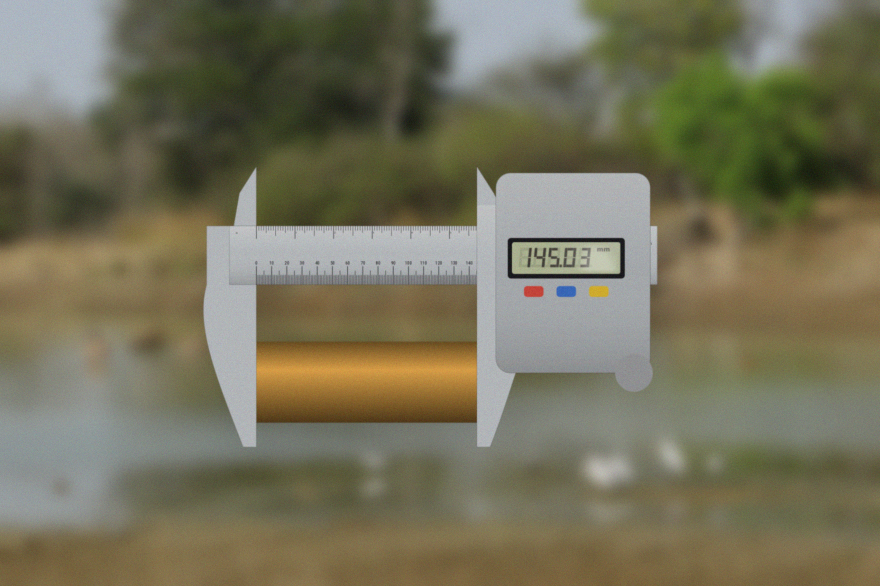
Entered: 145.03 mm
